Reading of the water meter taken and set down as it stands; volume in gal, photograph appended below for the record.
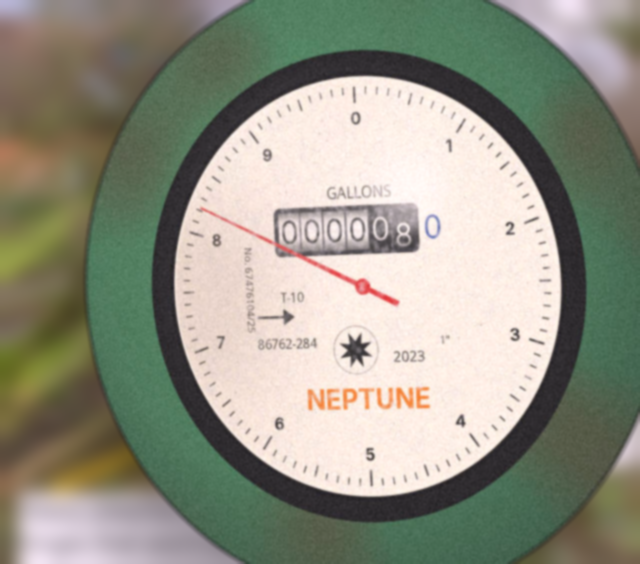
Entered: 78.2 gal
